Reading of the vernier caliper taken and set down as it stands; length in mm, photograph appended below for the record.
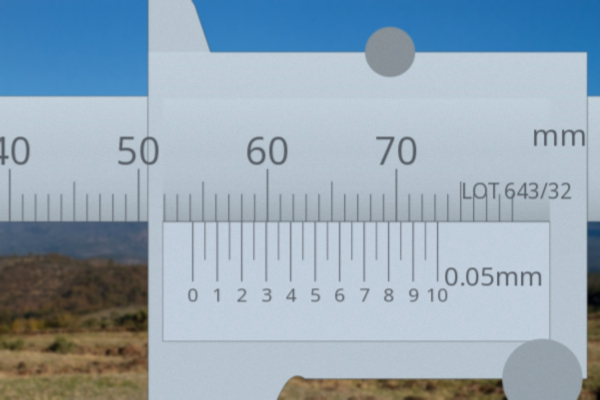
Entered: 54.2 mm
